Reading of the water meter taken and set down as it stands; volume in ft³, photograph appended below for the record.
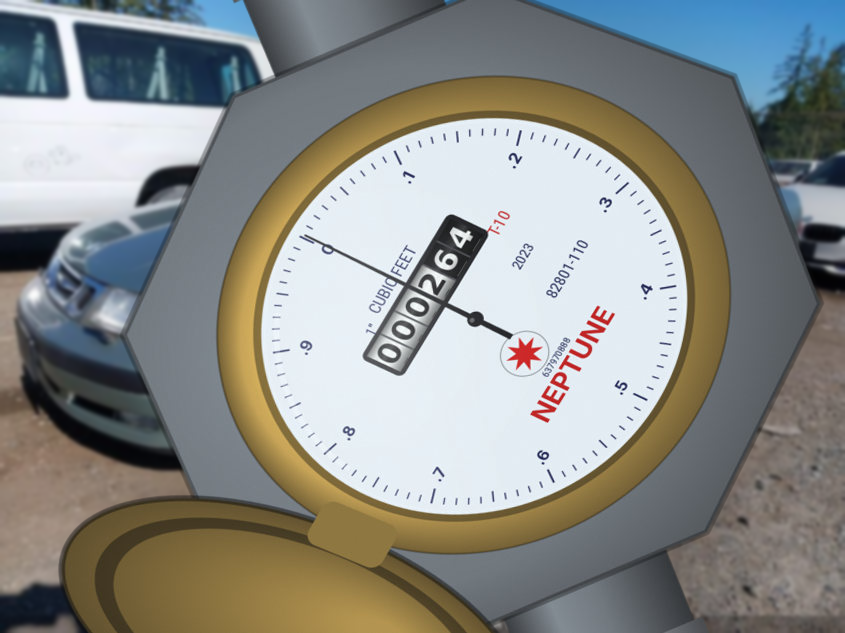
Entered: 264.00 ft³
